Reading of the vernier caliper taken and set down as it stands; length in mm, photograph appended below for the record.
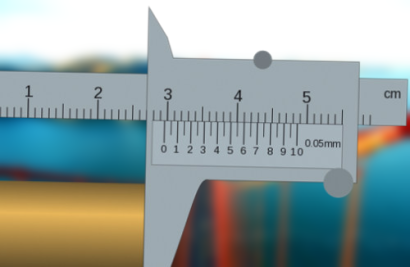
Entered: 29.6 mm
